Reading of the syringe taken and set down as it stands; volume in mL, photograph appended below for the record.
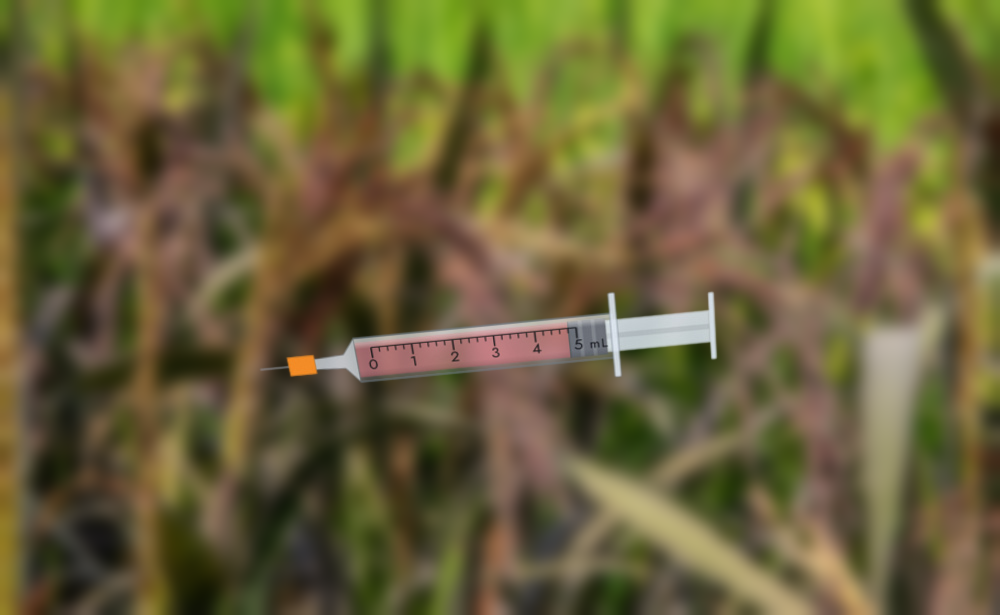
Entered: 4.8 mL
